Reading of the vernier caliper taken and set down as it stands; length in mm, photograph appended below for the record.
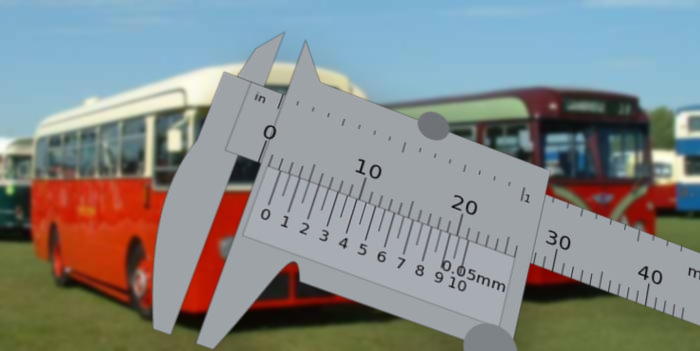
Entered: 2.2 mm
